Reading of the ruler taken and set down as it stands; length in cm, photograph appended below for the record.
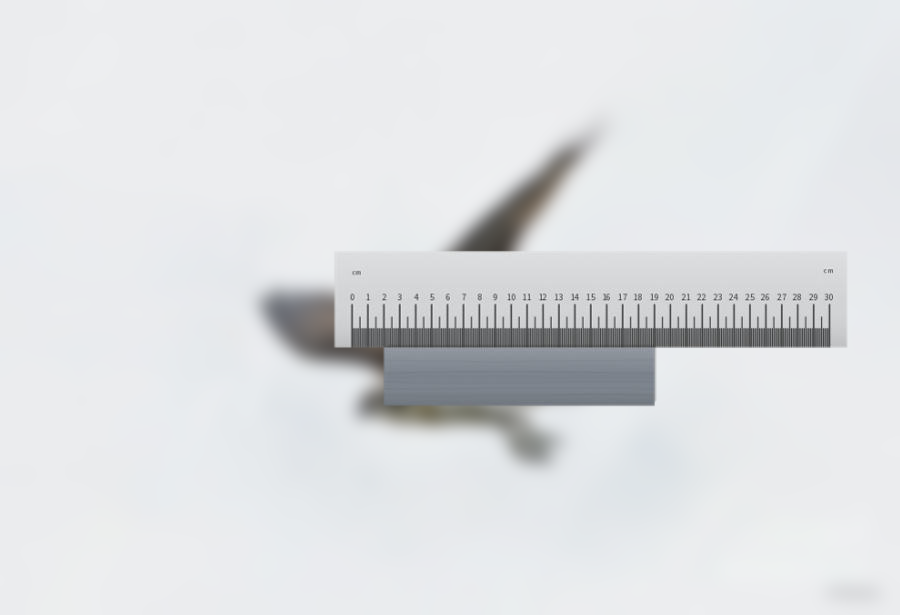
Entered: 17 cm
